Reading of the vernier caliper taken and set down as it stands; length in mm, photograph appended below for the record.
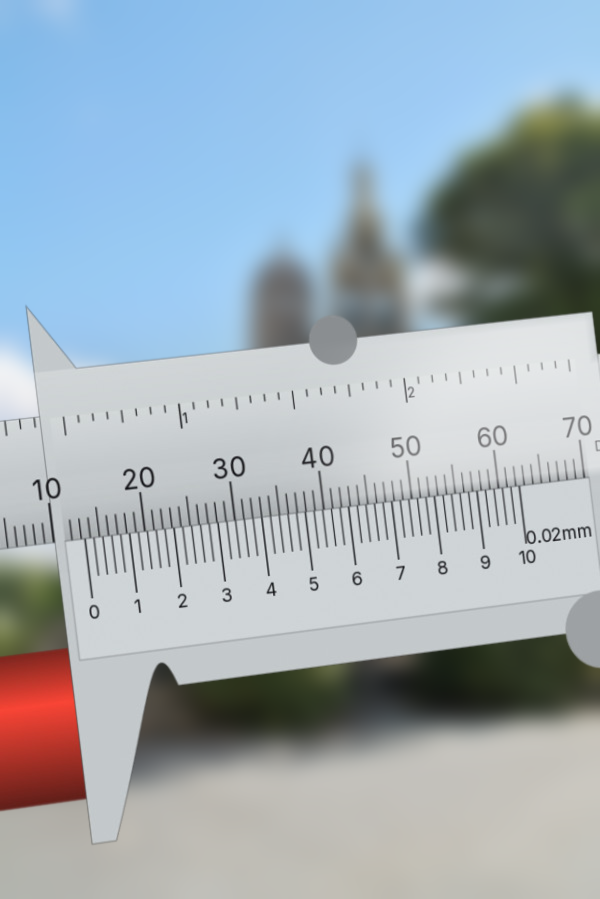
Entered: 13.4 mm
